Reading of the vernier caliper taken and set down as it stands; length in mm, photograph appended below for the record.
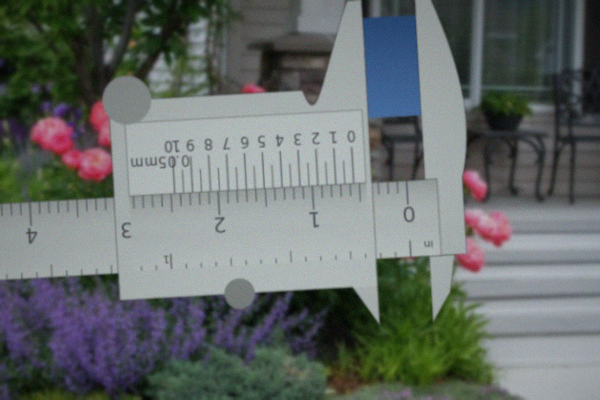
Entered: 5.6 mm
